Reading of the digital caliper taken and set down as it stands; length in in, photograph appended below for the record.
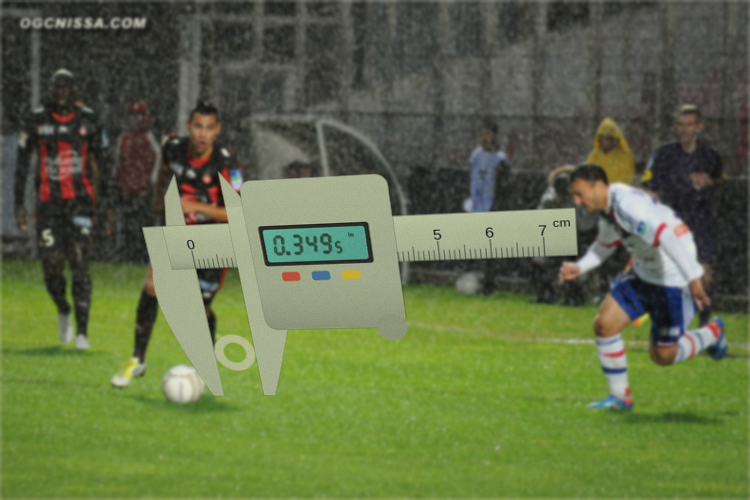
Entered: 0.3495 in
